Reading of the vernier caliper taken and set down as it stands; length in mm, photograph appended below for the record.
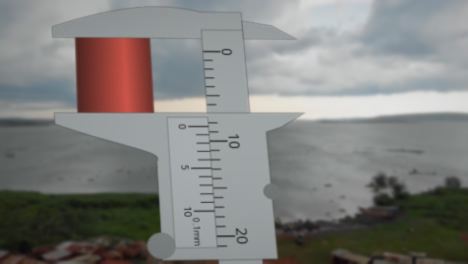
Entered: 8.4 mm
